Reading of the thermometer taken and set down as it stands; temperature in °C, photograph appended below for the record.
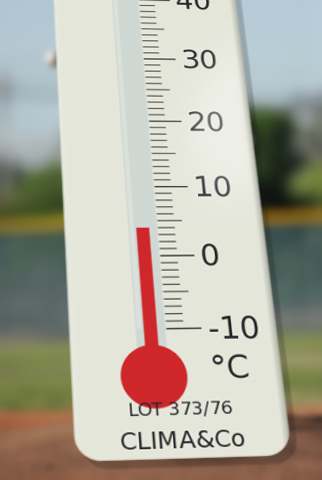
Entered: 4 °C
